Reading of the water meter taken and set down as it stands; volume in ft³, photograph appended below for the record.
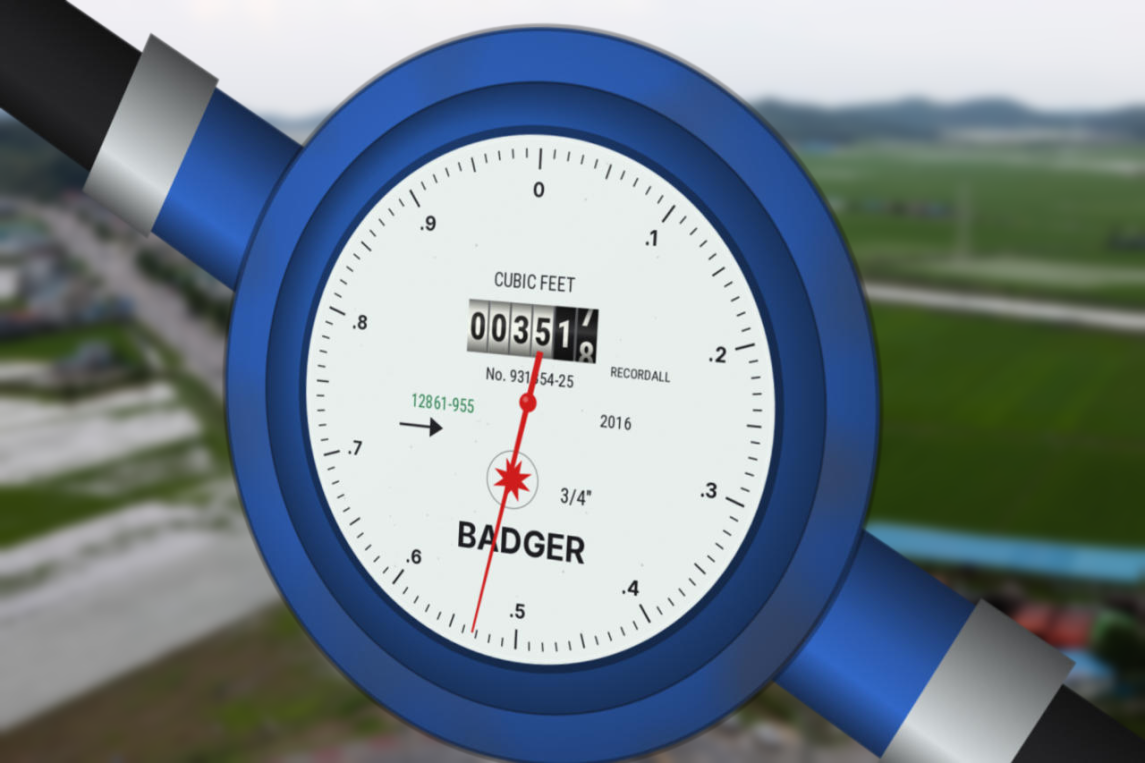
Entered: 3517.53 ft³
